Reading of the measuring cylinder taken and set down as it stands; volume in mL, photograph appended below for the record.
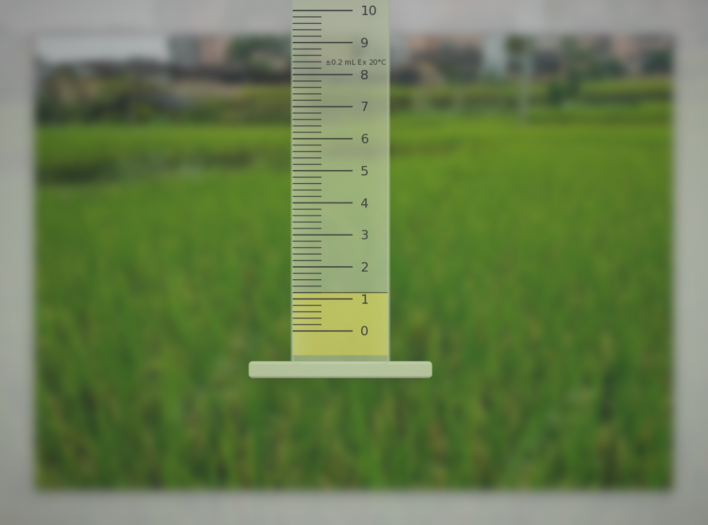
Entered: 1.2 mL
